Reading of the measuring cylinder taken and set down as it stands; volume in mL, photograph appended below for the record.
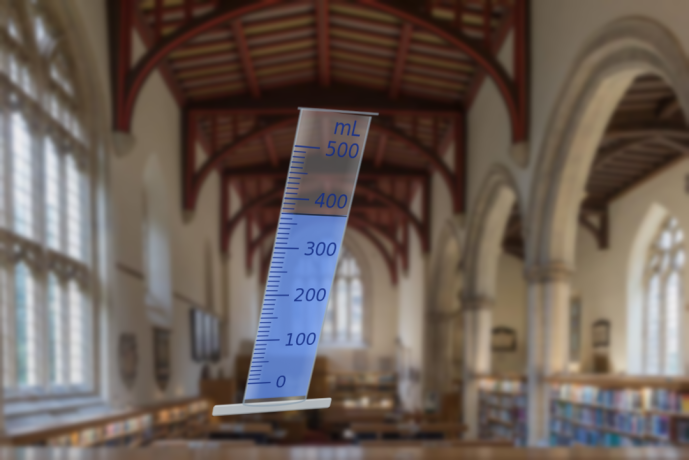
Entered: 370 mL
